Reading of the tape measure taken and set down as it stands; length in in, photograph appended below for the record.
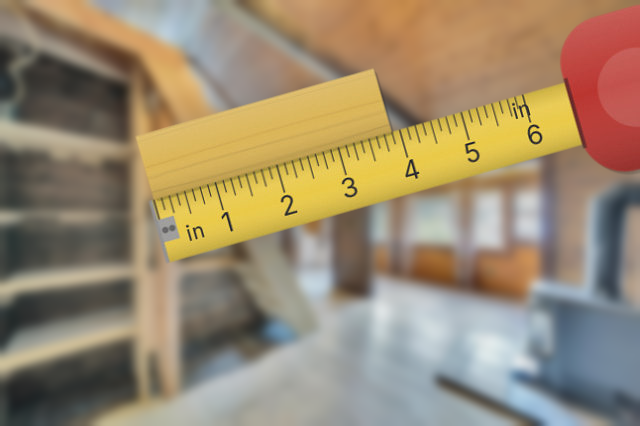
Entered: 3.875 in
